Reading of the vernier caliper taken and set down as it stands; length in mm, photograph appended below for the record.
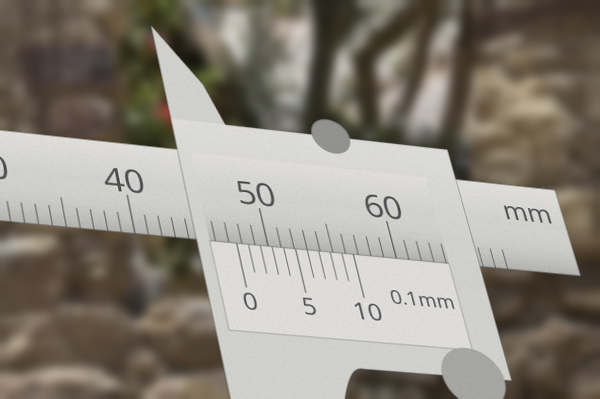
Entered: 47.6 mm
